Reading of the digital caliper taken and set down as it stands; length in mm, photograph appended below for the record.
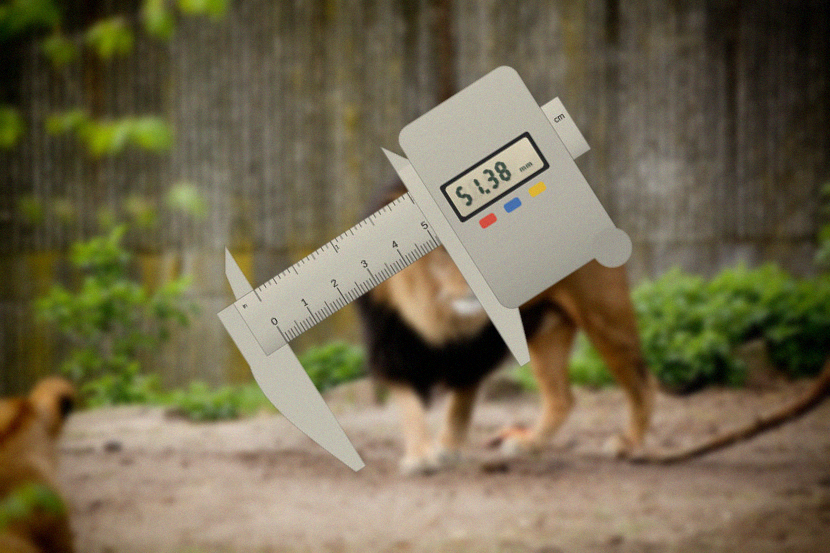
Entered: 51.38 mm
